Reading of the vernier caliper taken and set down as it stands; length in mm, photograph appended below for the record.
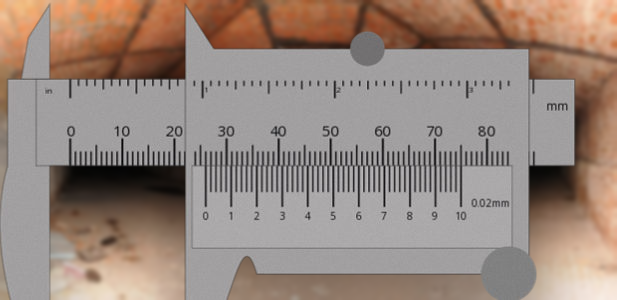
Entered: 26.0 mm
